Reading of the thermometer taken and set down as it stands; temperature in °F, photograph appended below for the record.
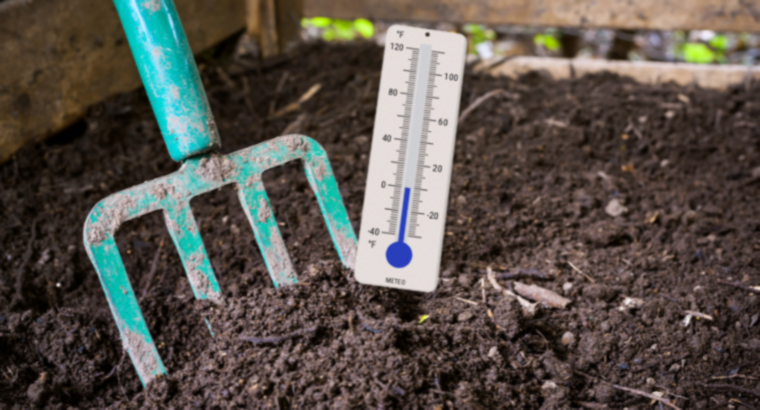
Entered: 0 °F
